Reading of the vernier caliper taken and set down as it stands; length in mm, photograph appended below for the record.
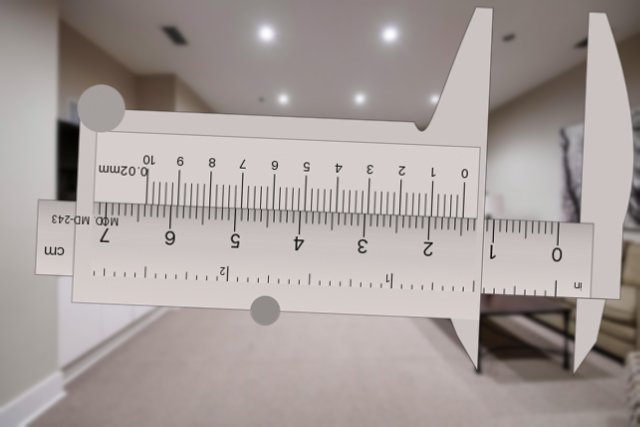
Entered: 14.8 mm
